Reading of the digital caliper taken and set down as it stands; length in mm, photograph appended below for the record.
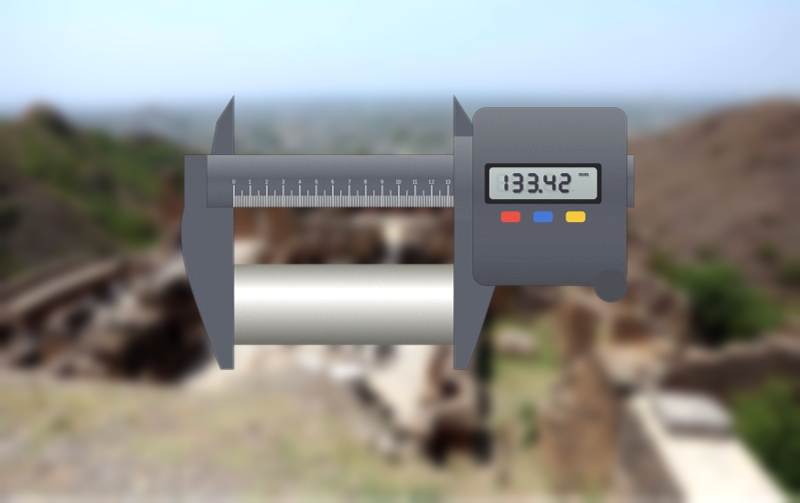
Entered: 133.42 mm
